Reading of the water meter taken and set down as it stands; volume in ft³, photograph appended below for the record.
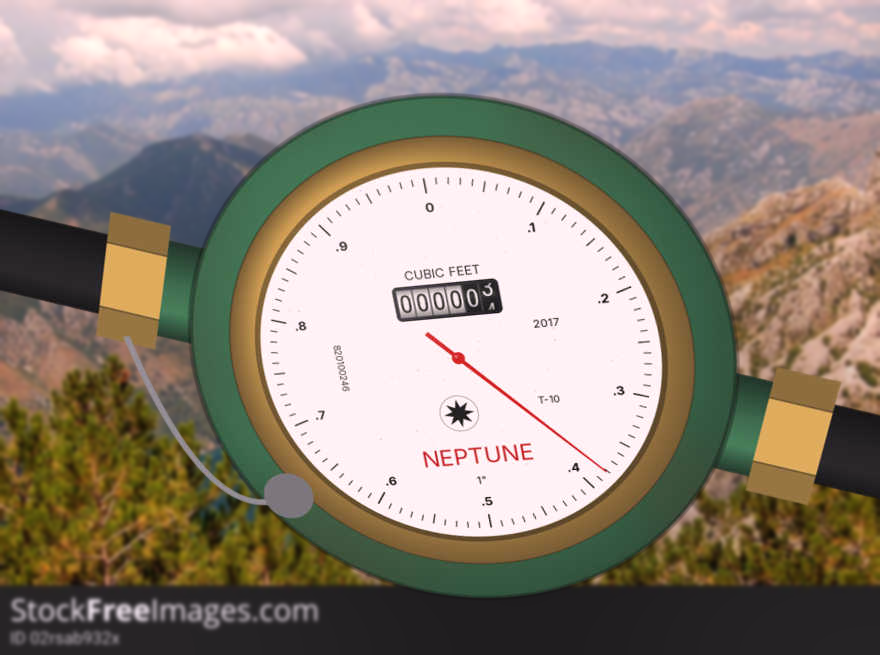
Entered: 3.38 ft³
